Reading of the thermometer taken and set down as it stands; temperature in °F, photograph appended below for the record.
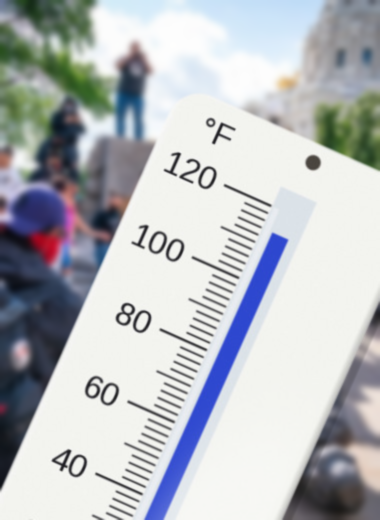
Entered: 114 °F
